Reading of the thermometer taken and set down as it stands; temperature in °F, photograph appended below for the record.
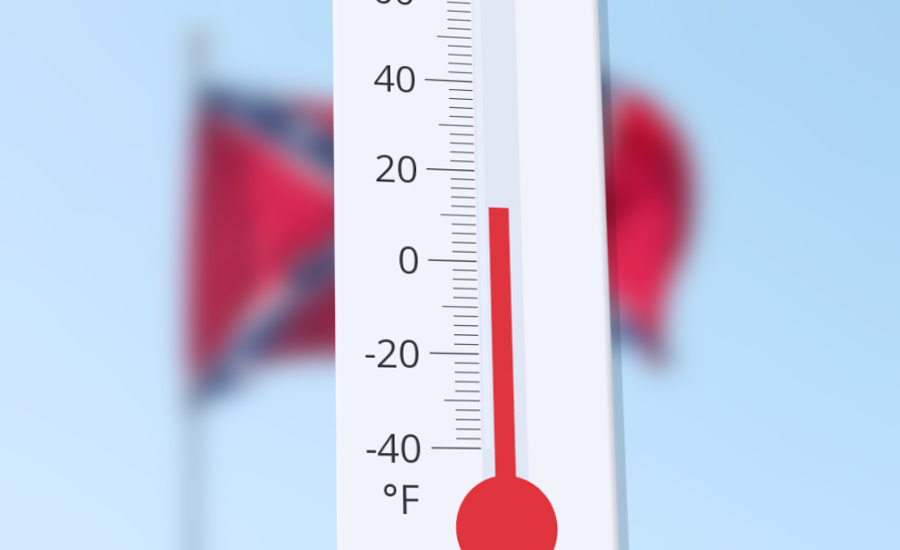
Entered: 12 °F
